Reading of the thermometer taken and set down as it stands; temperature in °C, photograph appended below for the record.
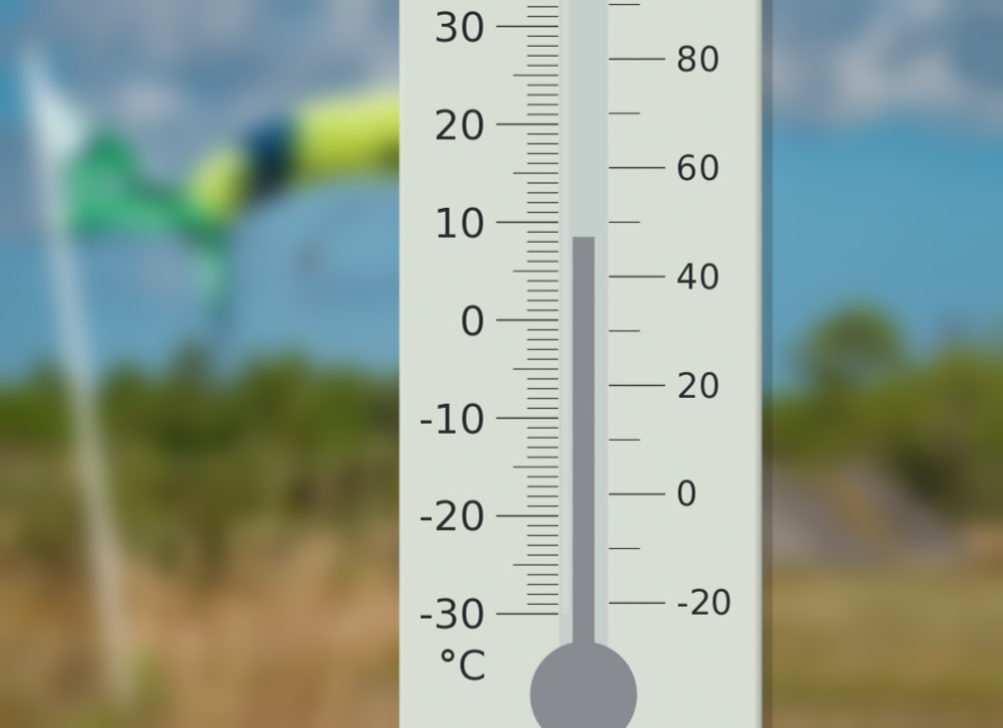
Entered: 8.5 °C
